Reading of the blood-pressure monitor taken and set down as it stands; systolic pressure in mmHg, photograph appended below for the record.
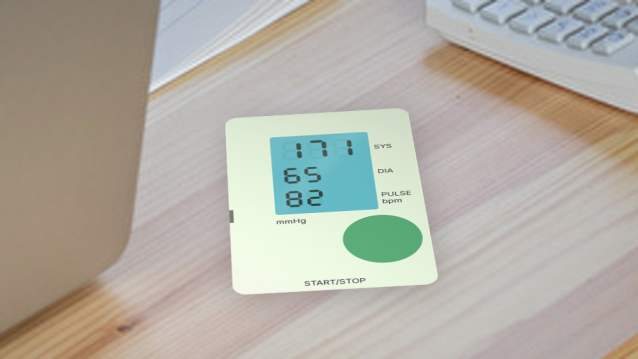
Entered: 171 mmHg
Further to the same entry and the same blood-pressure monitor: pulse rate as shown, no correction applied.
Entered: 82 bpm
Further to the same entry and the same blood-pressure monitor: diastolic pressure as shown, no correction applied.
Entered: 65 mmHg
